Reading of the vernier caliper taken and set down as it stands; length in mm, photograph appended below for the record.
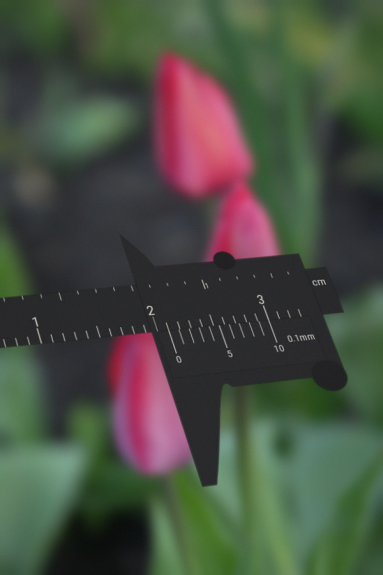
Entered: 21.0 mm
